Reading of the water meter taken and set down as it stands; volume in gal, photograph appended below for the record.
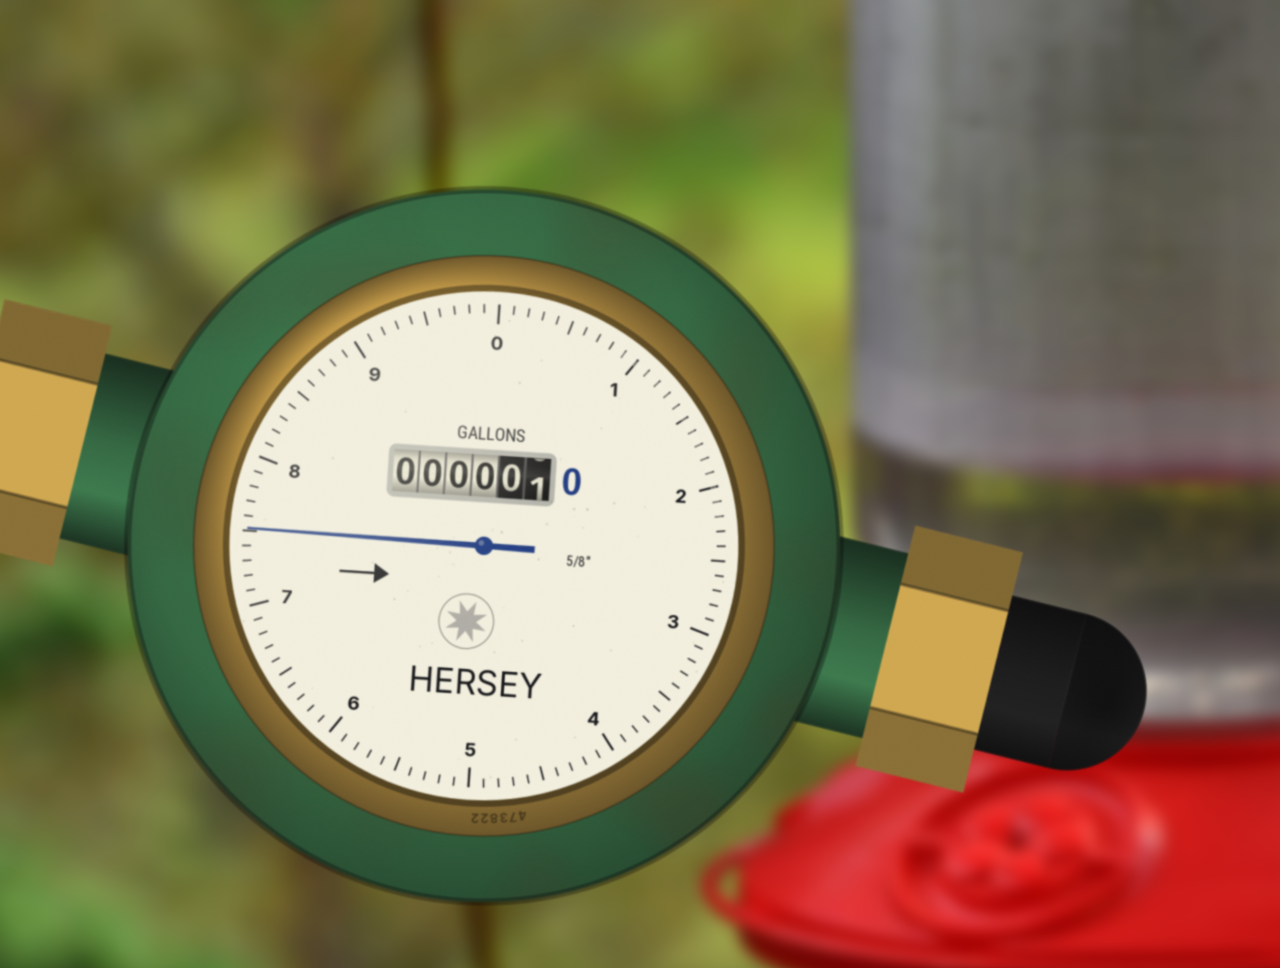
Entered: 7.5 gal
